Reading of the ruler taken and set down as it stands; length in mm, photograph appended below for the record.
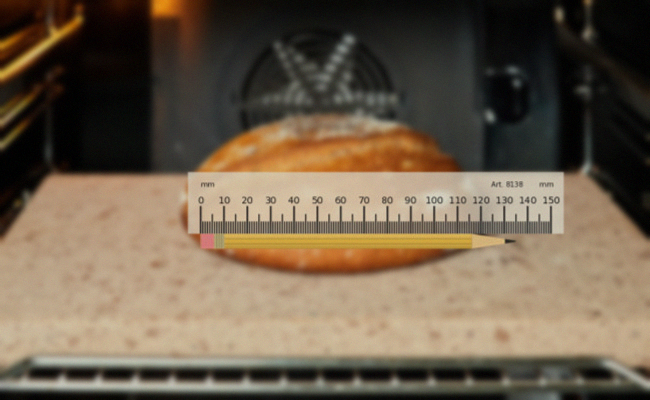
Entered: 135 mm
